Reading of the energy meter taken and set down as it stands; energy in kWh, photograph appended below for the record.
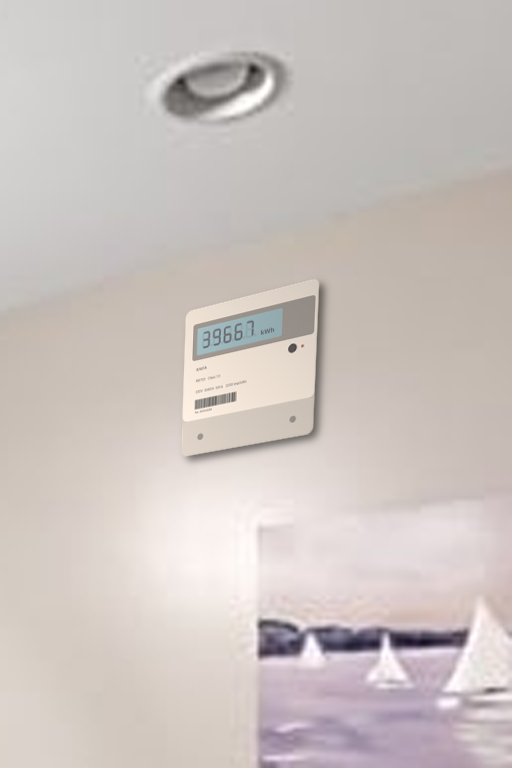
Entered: 39667 kWh
